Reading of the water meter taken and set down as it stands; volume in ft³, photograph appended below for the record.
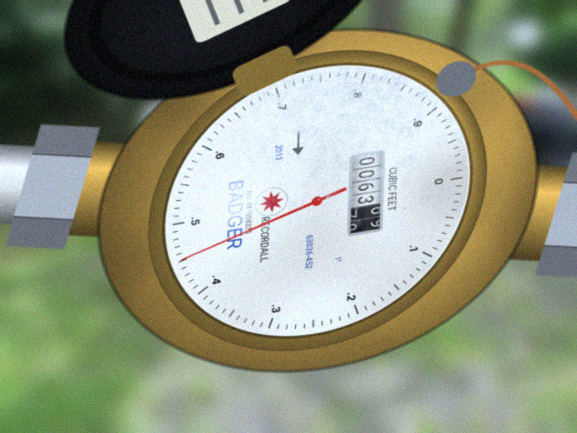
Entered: 6369.45 ft³
